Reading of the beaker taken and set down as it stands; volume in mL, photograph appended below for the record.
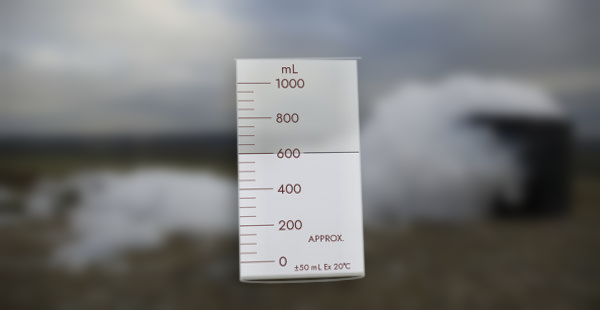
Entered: 600 mL
